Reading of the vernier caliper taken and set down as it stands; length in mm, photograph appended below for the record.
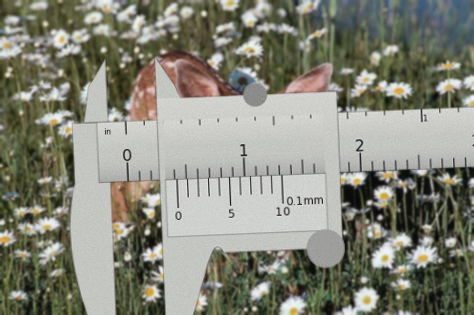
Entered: 4.2 mm
